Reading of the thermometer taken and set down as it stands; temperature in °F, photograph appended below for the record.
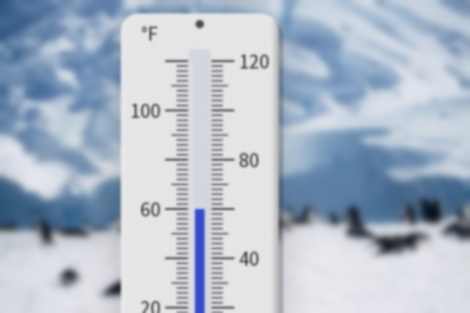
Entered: 60 °F
